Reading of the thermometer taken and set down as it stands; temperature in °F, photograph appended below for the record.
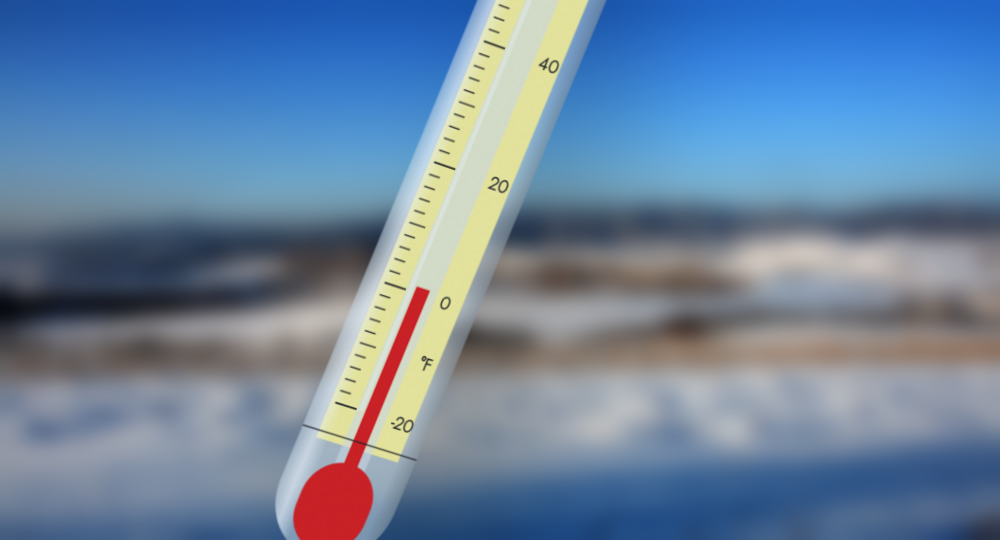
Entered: 1 °F
